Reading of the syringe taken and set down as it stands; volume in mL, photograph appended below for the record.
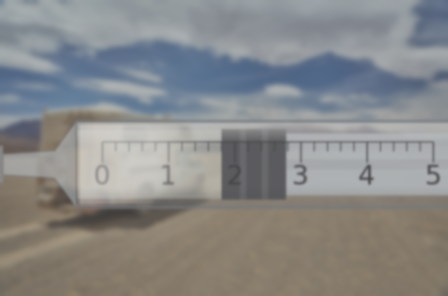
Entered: 1.8 mL
